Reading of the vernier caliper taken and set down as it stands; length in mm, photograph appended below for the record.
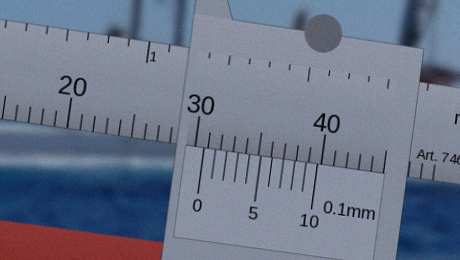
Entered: 30.7 mm
